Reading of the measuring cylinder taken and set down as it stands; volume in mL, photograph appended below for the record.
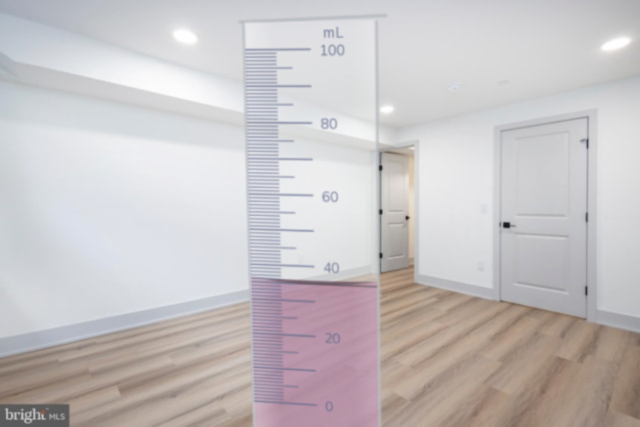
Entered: 35 mL
